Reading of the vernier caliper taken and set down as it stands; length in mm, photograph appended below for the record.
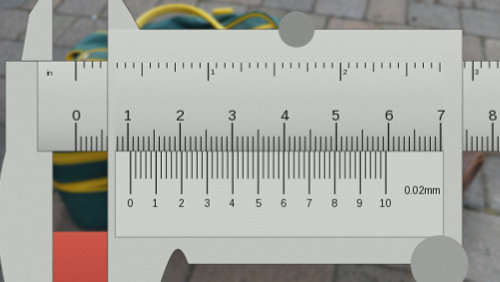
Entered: 10.5 mm
